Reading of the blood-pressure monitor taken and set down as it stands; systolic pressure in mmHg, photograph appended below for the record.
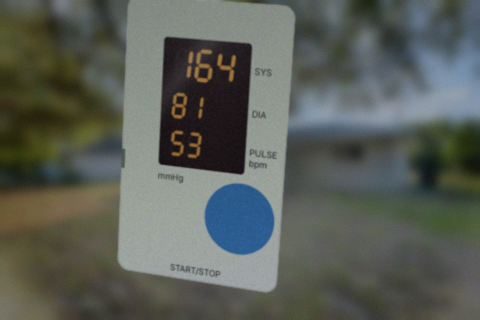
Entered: 164 mmHg
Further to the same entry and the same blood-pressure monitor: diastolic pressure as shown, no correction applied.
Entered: 81 mmHg
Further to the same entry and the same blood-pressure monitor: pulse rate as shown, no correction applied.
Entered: 53 bpm
